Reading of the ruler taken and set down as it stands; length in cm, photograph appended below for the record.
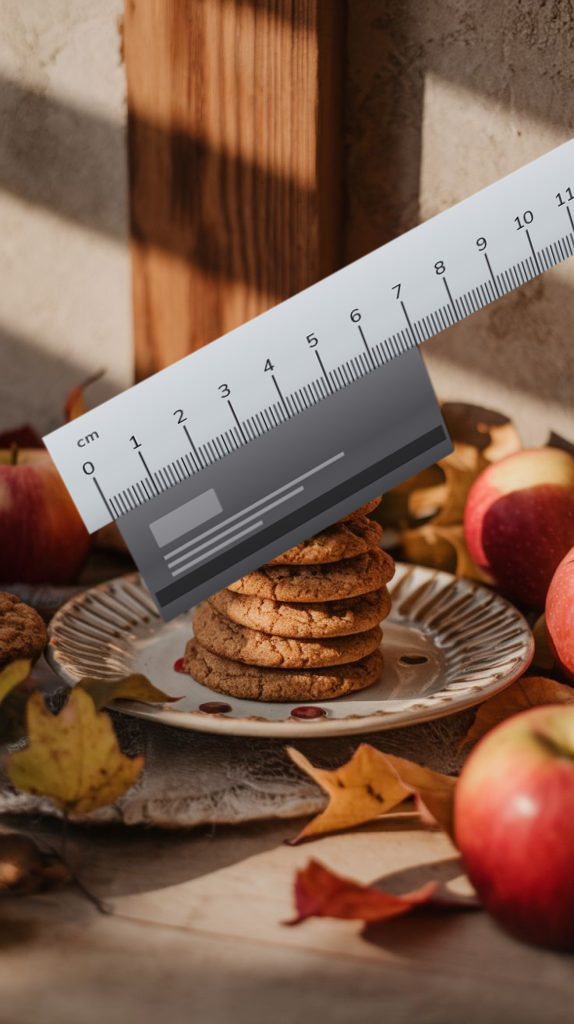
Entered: 7 cm
